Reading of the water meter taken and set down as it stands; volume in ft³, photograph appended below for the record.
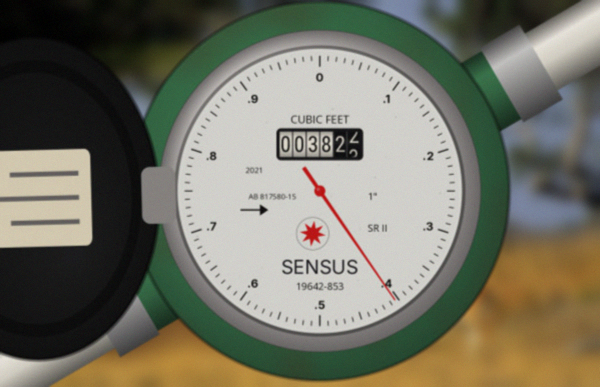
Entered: 3822.40 ft³
